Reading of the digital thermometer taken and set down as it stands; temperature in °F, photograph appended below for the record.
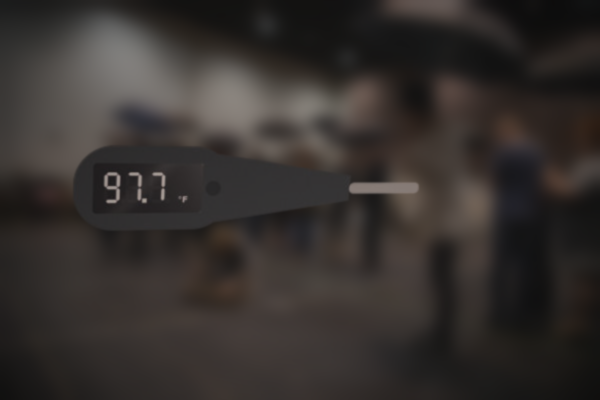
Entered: 97.7 °F
